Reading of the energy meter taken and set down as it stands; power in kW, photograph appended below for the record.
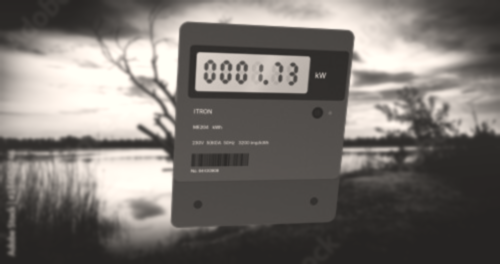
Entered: 1.73 kW
